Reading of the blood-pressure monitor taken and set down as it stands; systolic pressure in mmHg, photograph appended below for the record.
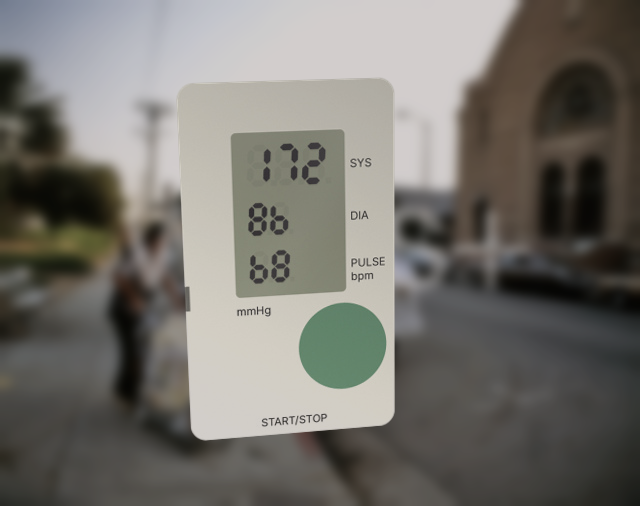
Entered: 172 mmHg
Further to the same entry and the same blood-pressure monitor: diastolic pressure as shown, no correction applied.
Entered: 86 mmHg
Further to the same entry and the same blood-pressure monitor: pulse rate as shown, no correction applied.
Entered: 68 bpm
